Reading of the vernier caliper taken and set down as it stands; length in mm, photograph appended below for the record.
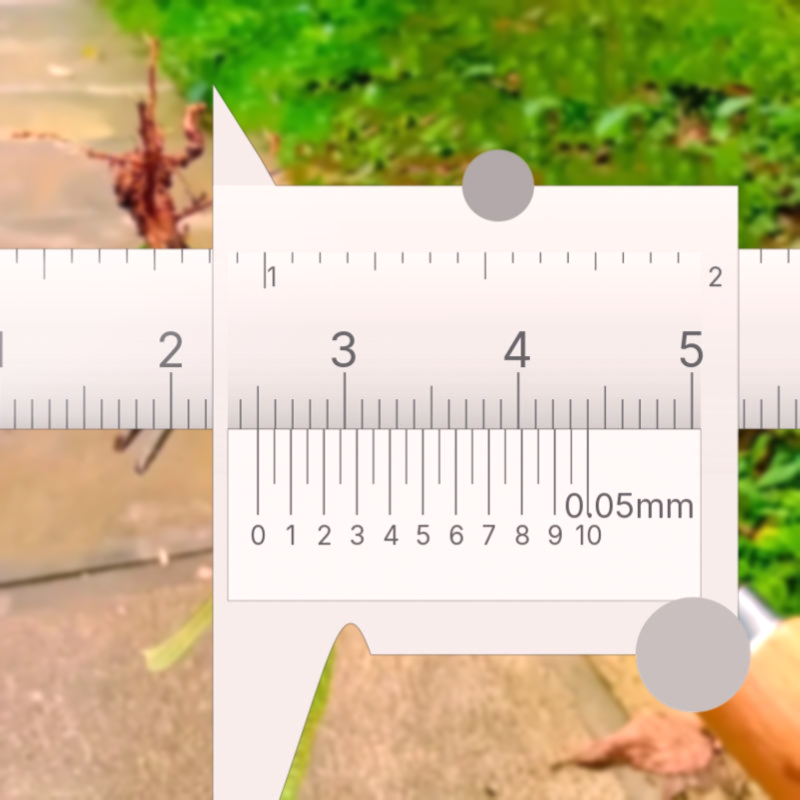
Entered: 25.0 mm
